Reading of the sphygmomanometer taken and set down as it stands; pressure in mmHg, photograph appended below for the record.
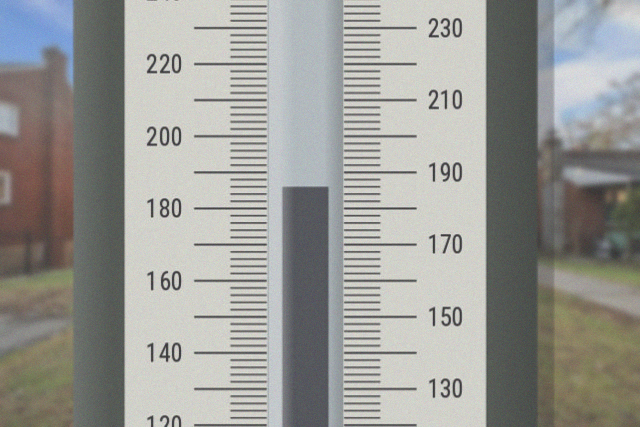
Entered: 186 mmHg
